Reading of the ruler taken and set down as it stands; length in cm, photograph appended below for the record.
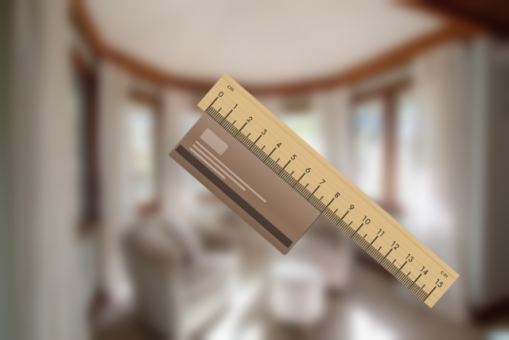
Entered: 8 cm
